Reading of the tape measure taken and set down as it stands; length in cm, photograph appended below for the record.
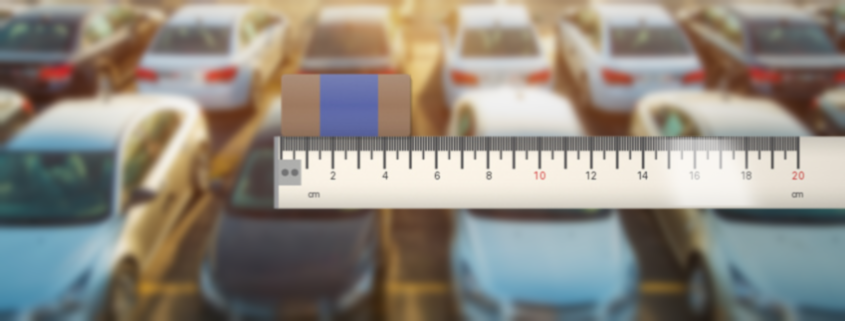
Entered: 5 cm
